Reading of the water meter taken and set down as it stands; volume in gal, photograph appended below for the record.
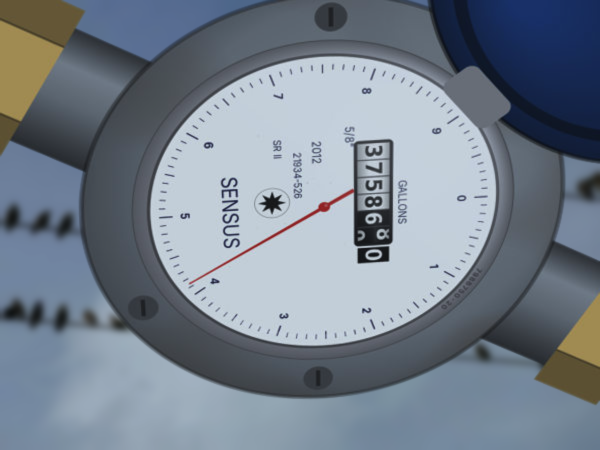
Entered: 3758684.1 gal
